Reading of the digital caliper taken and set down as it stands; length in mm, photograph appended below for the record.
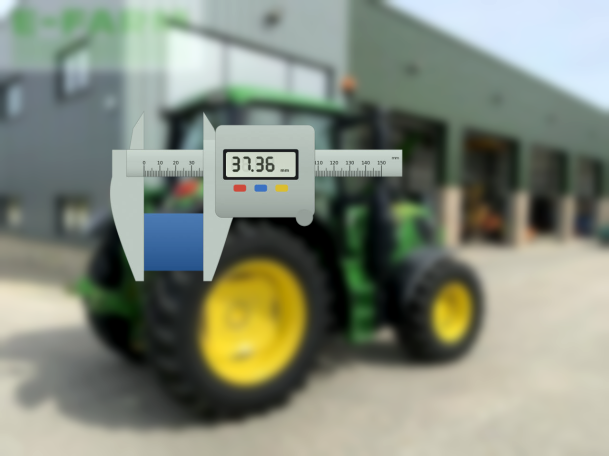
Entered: 37.36 mm
